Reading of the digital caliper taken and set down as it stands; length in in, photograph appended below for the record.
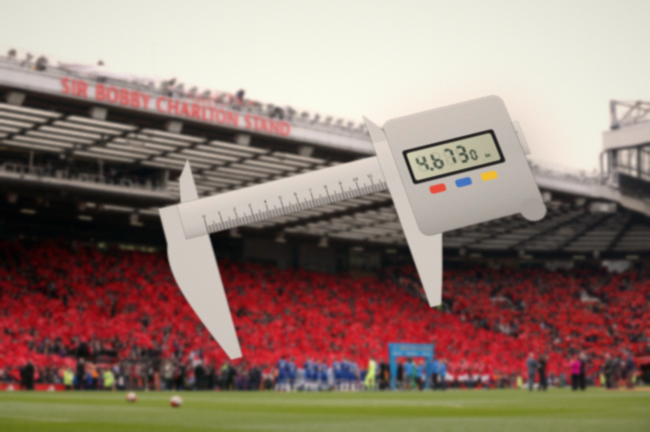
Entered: 4.6730 in
